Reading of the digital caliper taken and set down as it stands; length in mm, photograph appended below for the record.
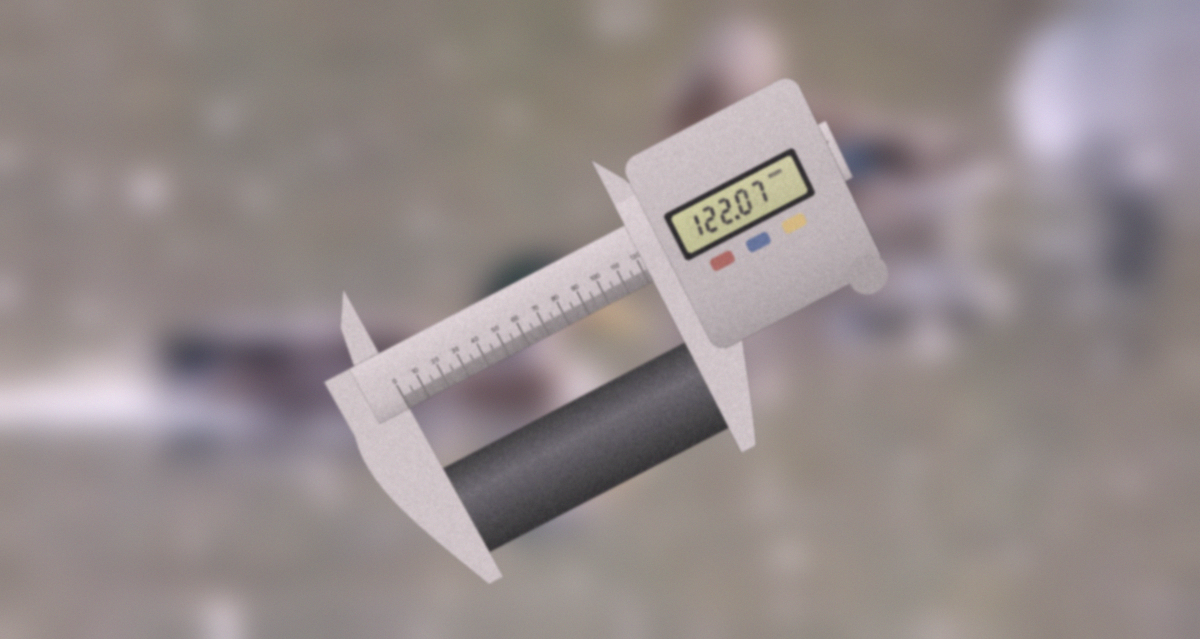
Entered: 122.07 mm
